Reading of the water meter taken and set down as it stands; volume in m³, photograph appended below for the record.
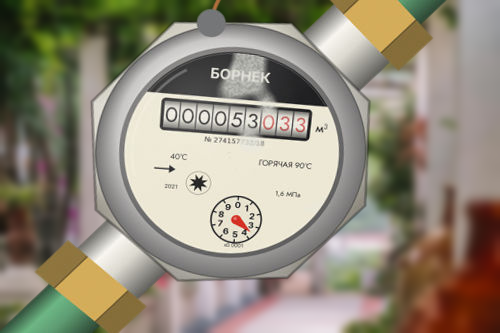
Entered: 53.0333 m³
